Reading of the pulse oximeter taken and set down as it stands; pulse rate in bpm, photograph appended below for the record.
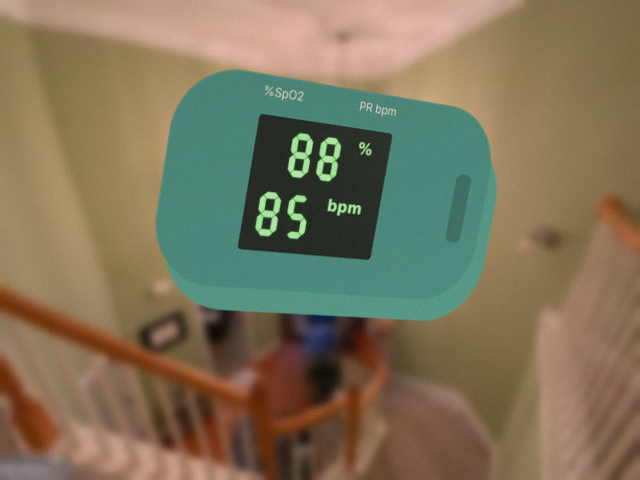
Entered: 85 bpm
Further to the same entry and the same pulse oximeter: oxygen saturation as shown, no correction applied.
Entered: 88 %
